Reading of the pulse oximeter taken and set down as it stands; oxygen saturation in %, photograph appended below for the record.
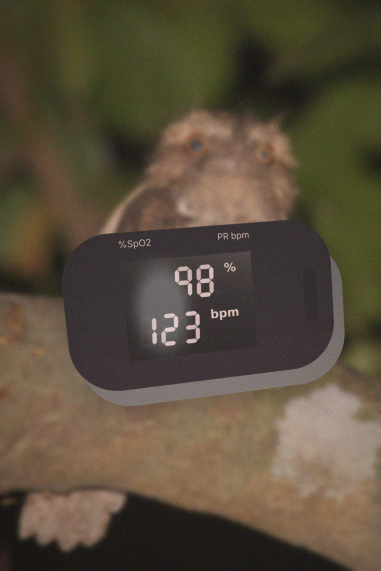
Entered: 98 %
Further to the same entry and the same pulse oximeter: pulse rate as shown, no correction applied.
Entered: 123 bpm
